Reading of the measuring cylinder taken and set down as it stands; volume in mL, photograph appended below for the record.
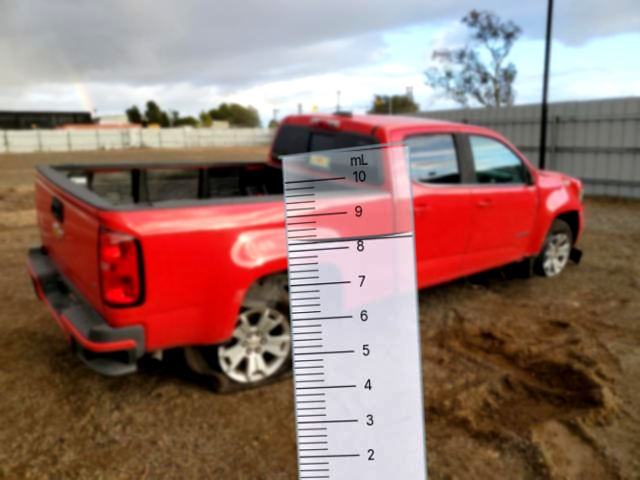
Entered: 8.2 mL
